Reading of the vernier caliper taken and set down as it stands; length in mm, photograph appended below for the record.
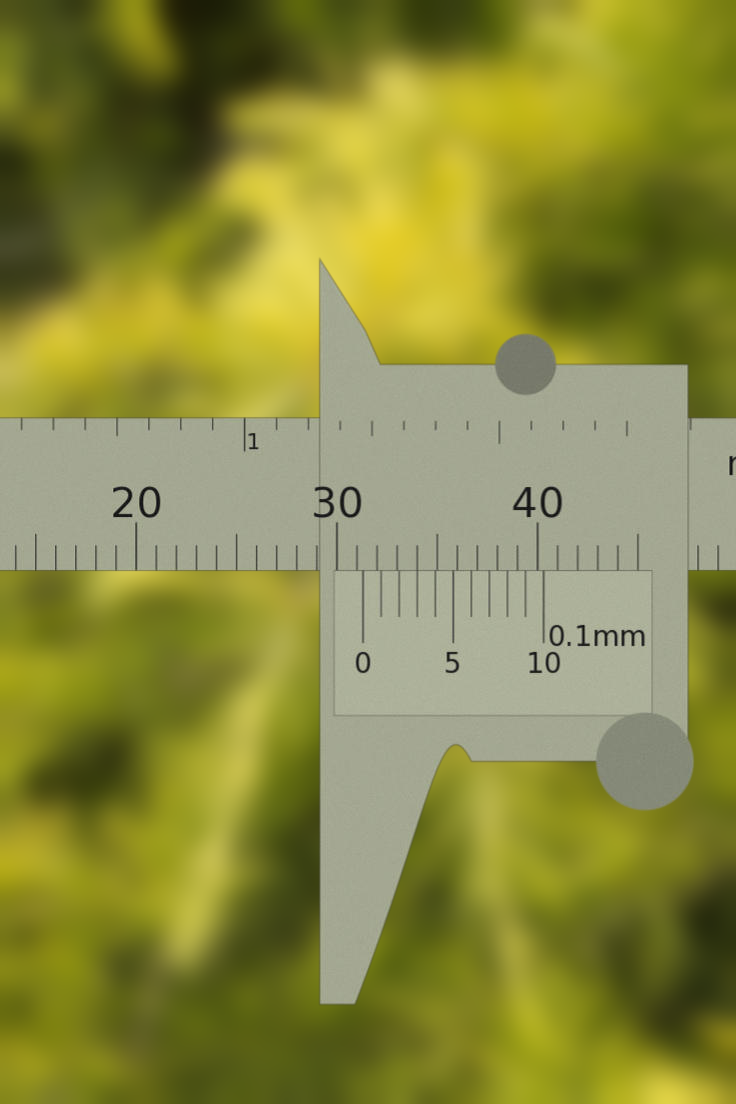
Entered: 31.3 mm
